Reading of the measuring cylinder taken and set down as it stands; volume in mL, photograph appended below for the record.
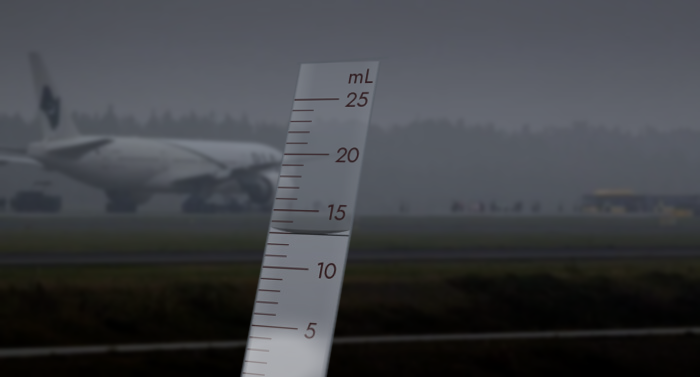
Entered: 13 mL
